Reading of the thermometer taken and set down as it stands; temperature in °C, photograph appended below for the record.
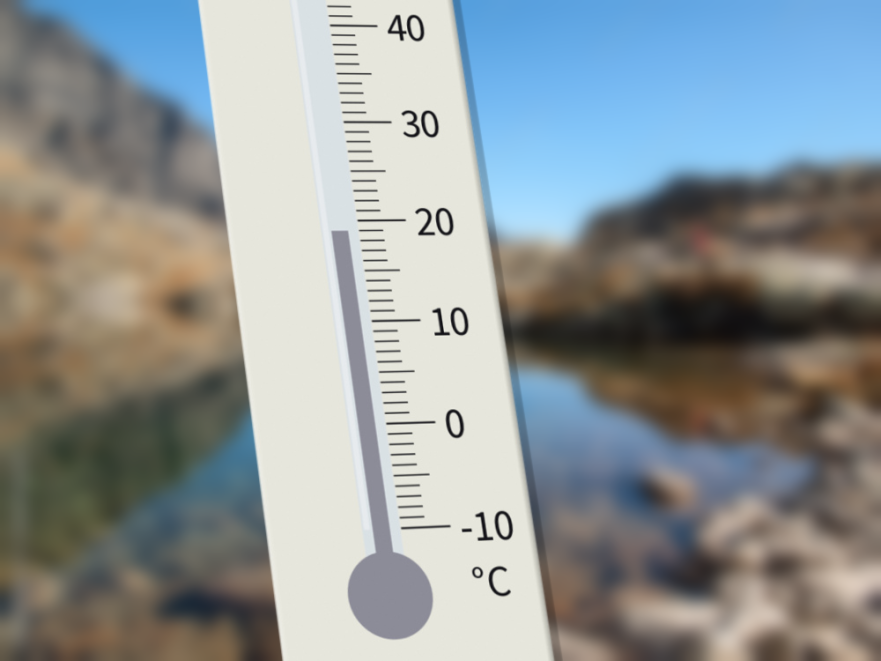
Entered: 19 °C
